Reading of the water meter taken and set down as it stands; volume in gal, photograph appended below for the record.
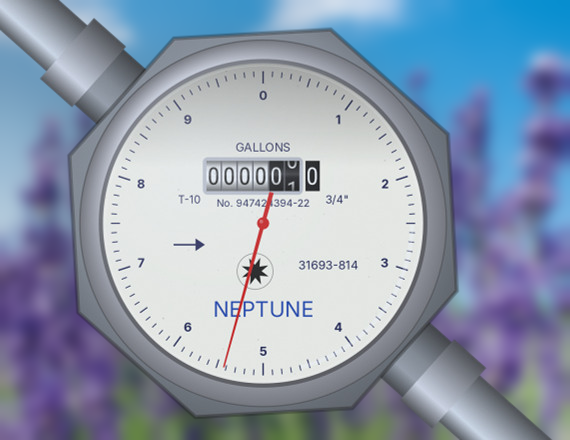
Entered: 5.4 gal
